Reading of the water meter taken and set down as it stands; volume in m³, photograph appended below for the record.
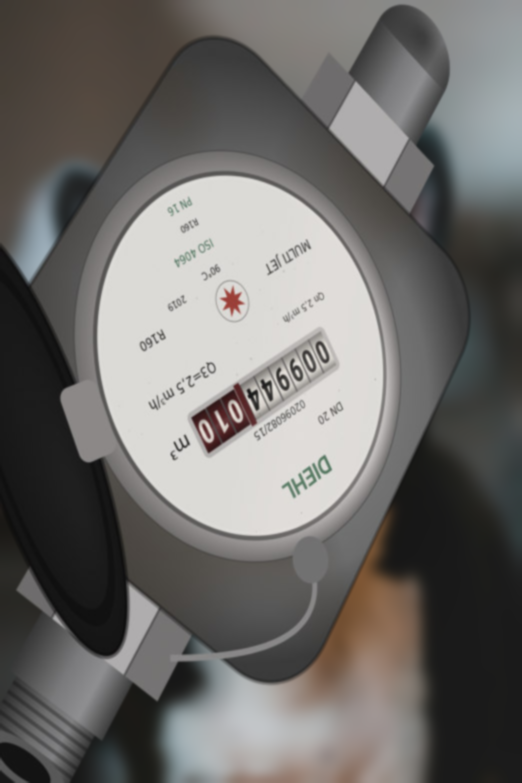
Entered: 9944.010 m³
